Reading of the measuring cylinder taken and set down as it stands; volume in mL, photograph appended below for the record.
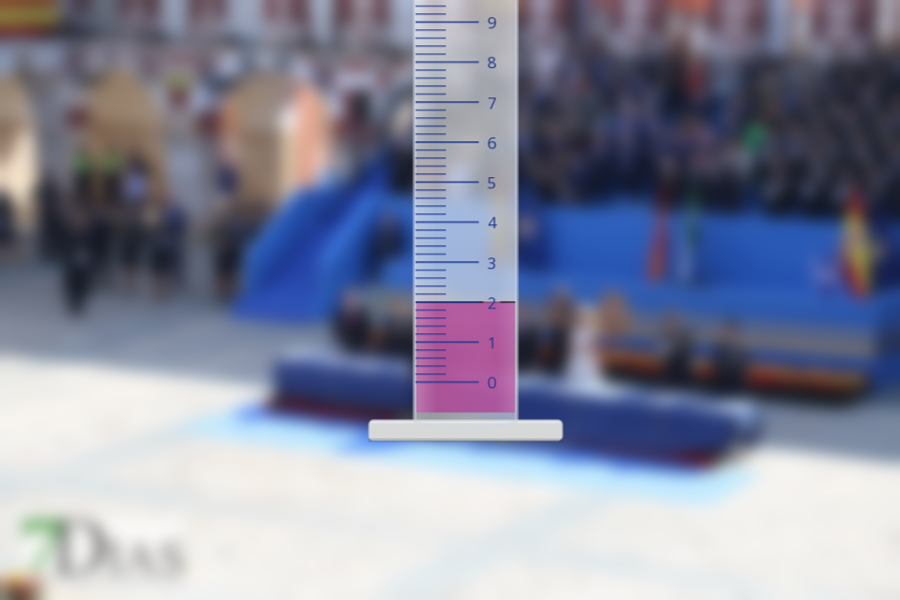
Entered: 2 mL
